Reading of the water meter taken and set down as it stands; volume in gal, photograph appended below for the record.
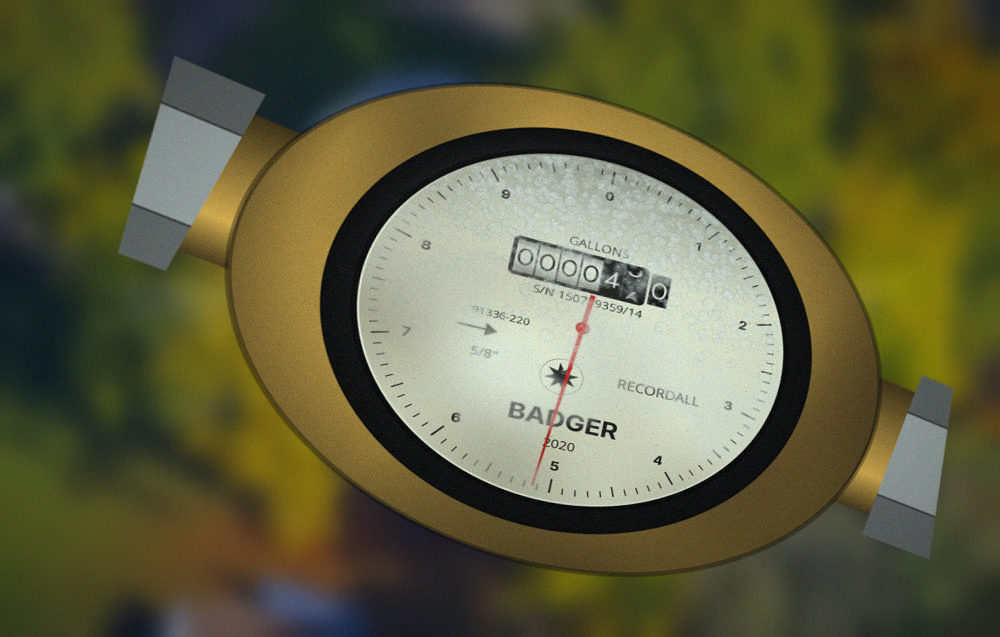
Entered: 455.1 gal
